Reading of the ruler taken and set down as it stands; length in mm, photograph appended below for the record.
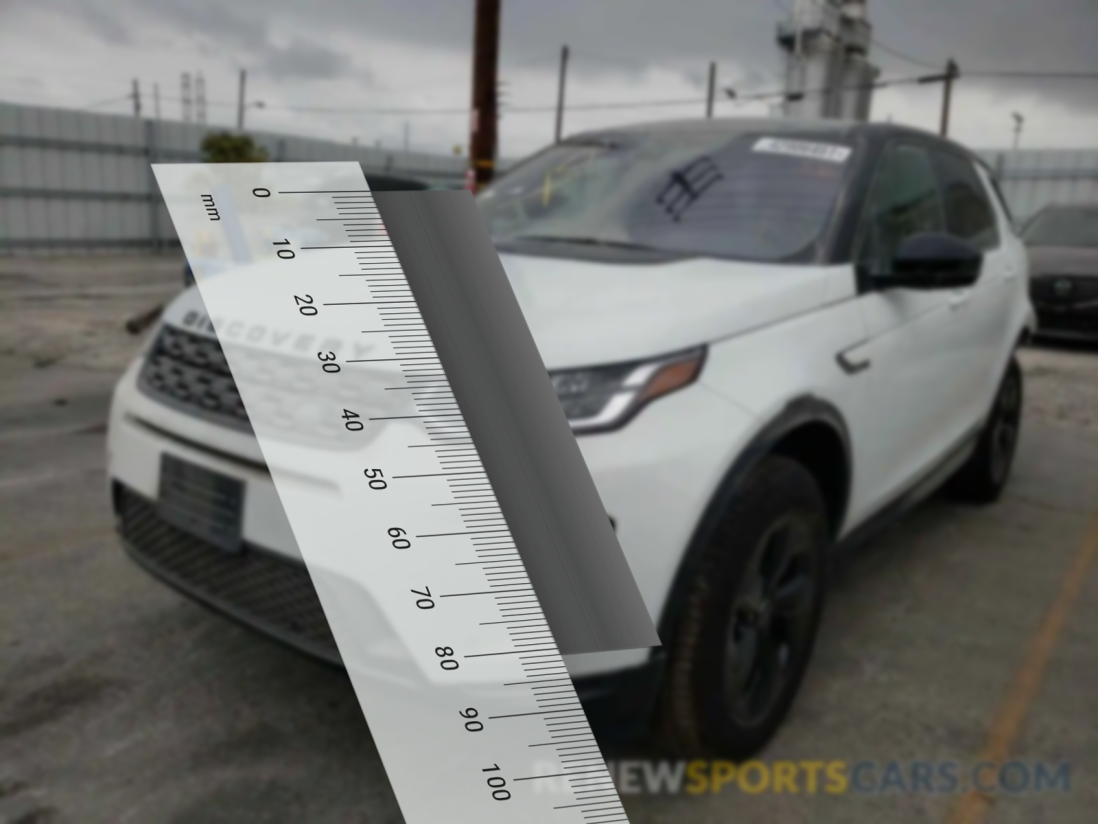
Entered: 81 mm
